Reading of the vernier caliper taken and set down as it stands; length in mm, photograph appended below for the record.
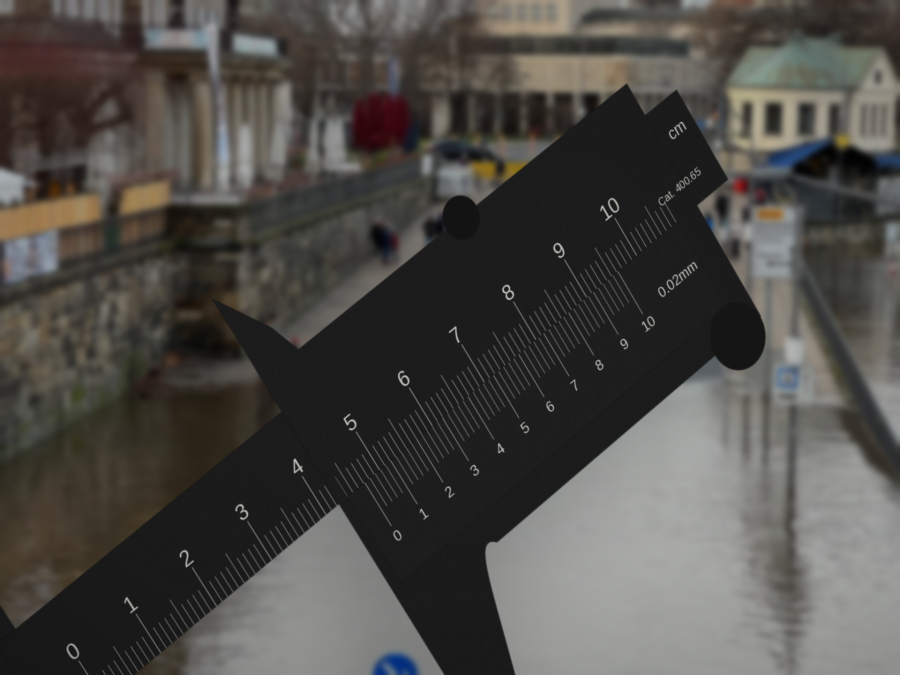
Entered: 47.2 mm
